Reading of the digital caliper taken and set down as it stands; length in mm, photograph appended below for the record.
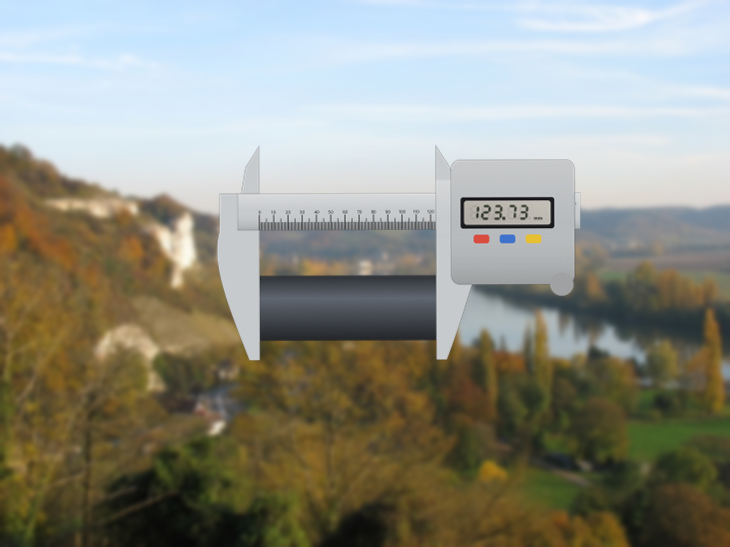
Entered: 123.73 mm
